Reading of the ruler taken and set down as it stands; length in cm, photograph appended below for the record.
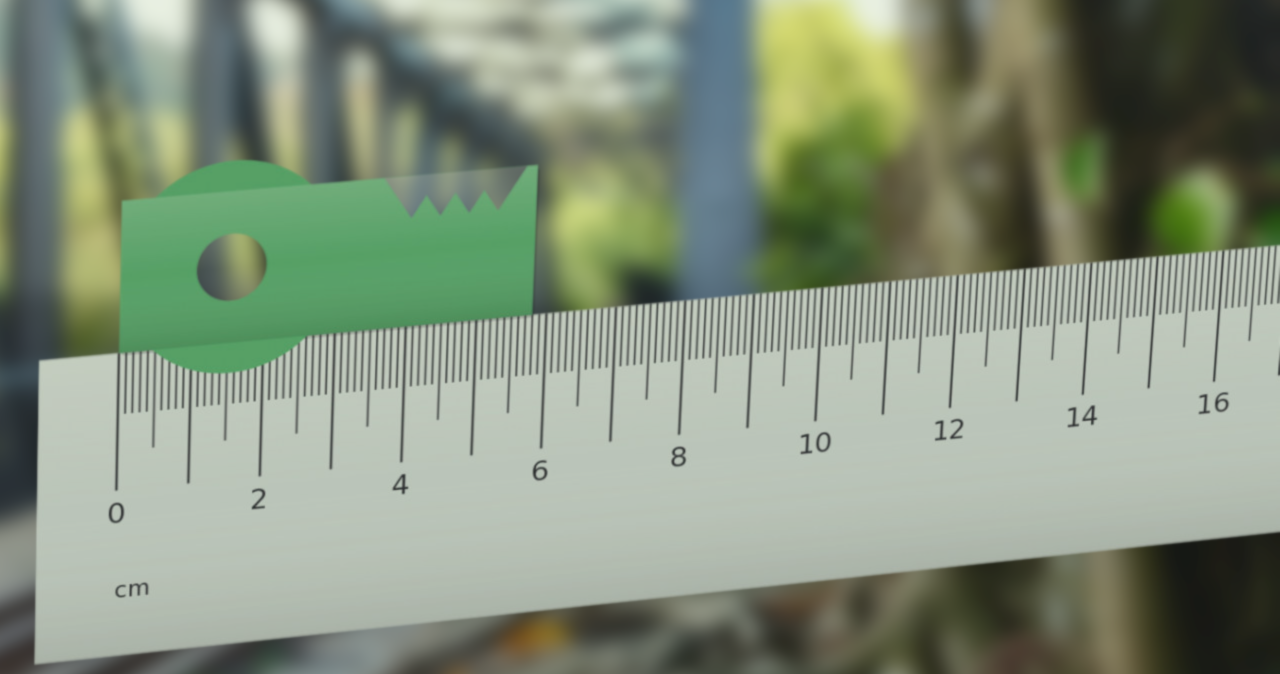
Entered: 5.8 cm
